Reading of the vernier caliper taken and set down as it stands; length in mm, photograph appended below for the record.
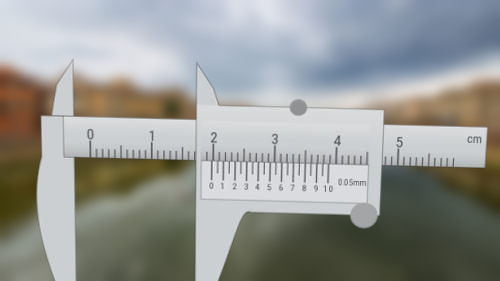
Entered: 19.8 mm
